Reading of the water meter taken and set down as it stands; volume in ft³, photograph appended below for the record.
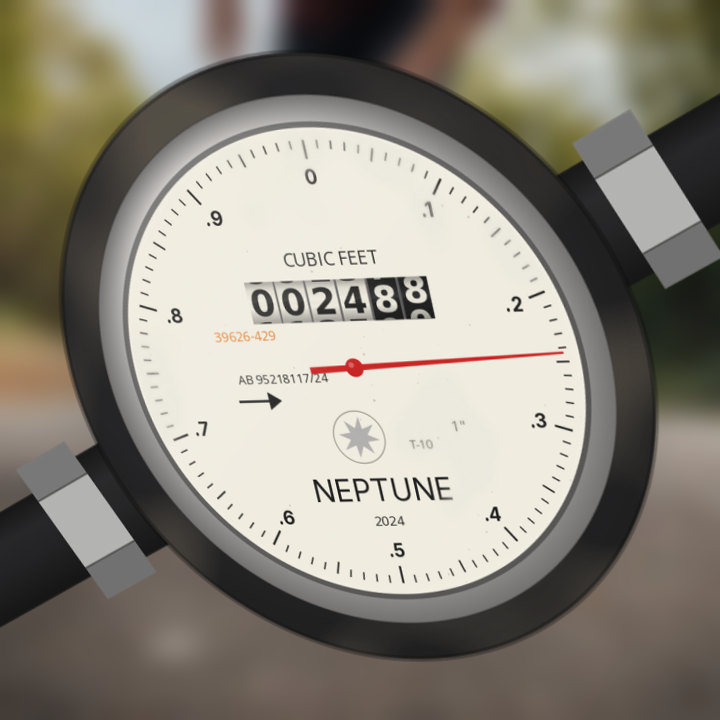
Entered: 2488.24 ft³
